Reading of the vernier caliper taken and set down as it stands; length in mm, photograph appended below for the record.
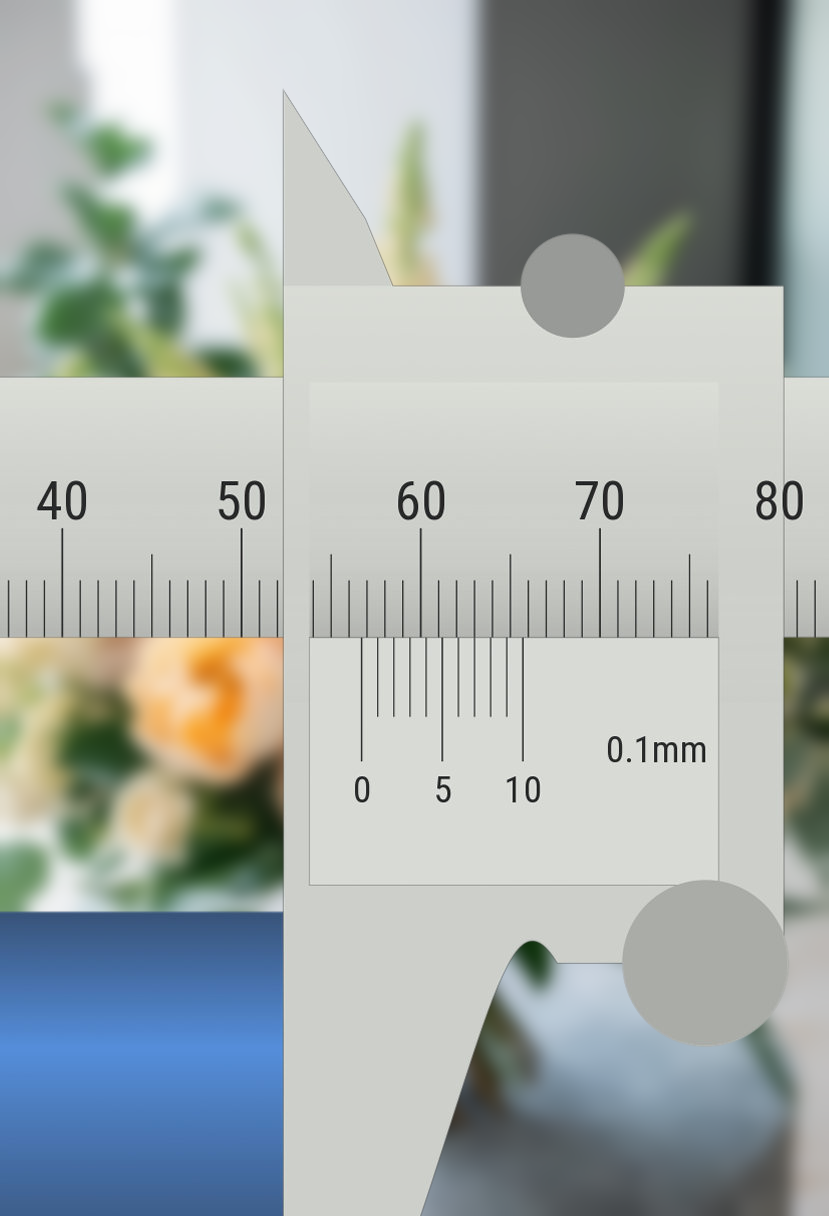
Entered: 56.7 mm
